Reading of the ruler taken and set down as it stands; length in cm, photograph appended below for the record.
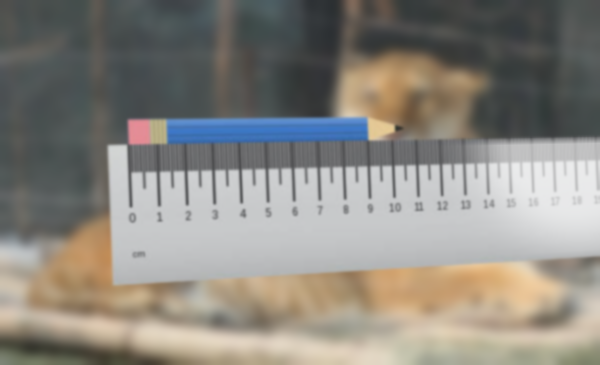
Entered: 10.5 cm
